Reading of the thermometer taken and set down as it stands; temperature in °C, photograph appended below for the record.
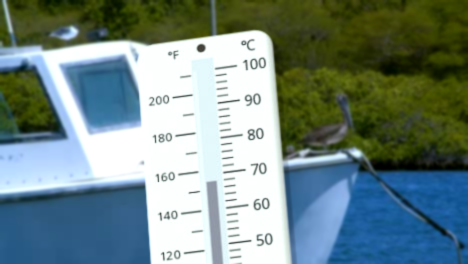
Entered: 68 °C
